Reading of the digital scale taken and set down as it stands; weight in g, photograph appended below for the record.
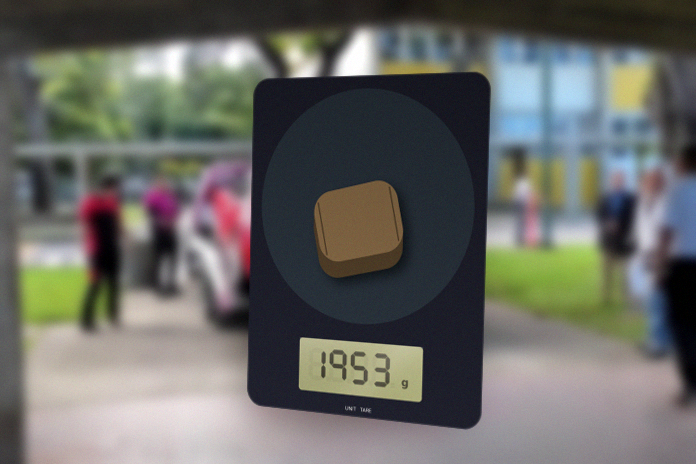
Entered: 1953 g
